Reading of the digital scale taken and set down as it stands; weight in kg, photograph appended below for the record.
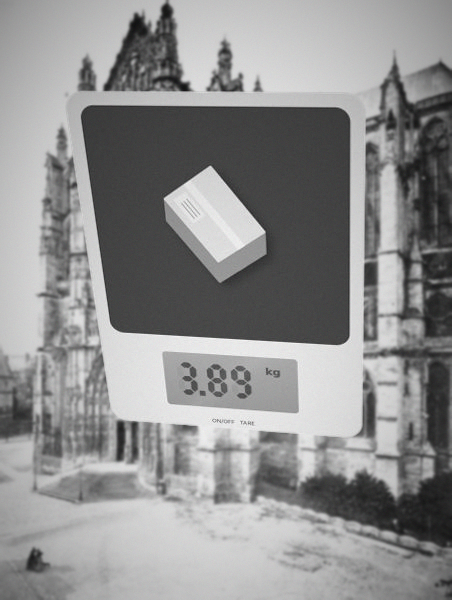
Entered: 3.89 kg
